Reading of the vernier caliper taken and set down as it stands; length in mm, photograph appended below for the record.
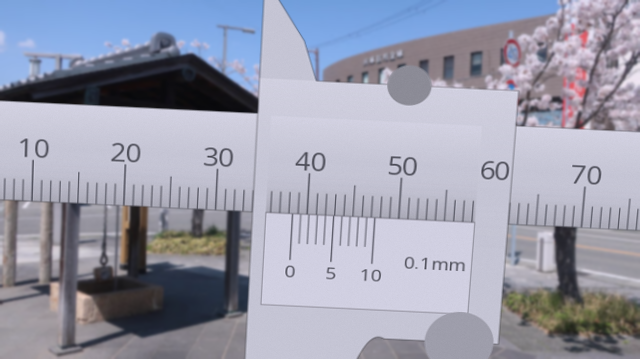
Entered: 38.4 mm
